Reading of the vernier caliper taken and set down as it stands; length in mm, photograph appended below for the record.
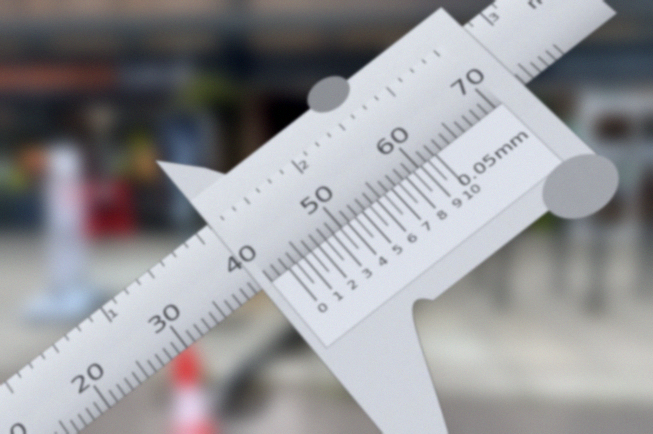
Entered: 43.2 mm
